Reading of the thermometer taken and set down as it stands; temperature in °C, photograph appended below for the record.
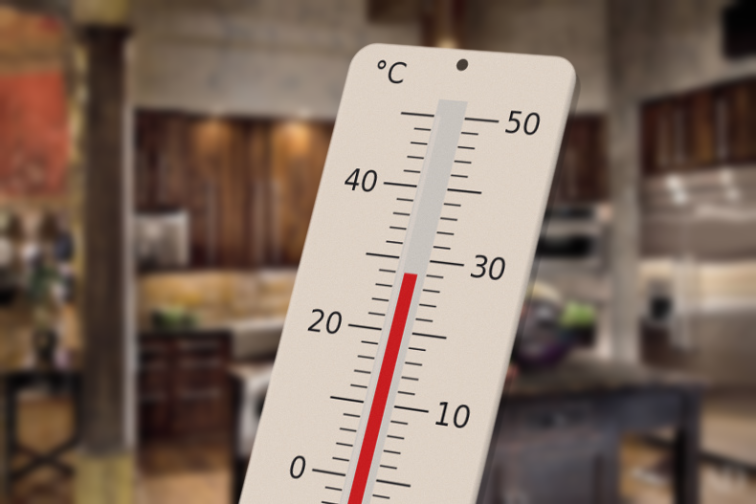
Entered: 28 °C
